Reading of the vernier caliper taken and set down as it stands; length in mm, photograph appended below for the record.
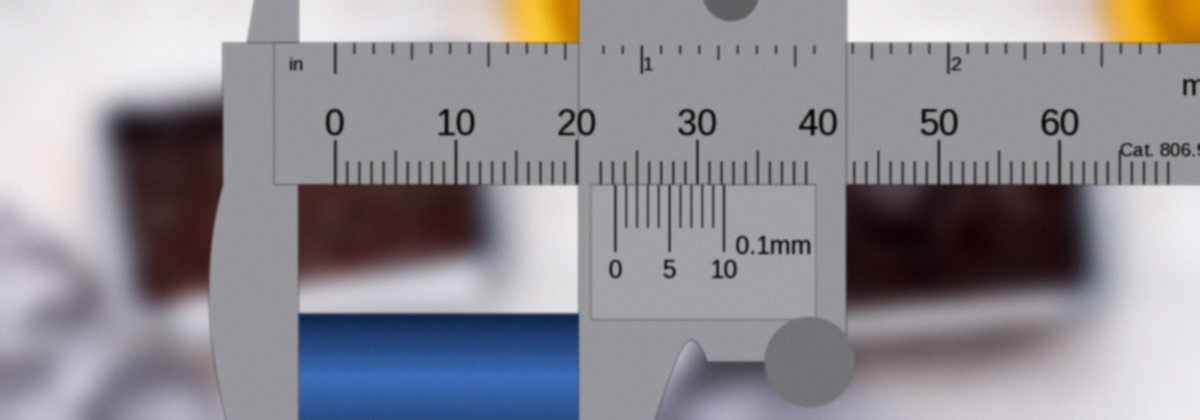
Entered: 23.2 mm
